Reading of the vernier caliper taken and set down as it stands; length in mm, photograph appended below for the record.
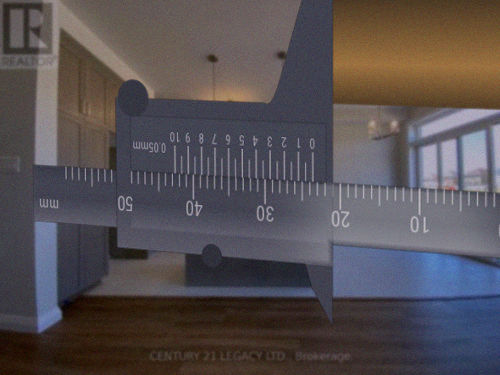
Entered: 23.6 mm
